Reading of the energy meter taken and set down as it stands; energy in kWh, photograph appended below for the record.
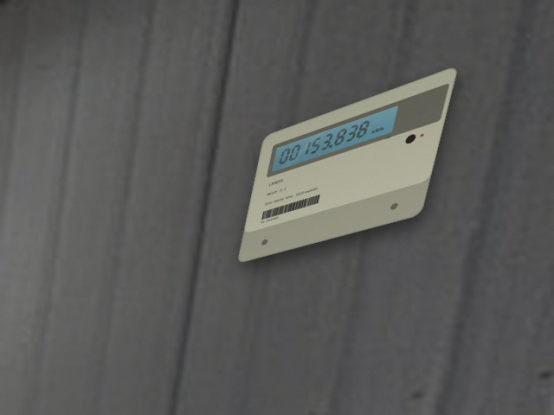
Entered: 153.838 kWh
